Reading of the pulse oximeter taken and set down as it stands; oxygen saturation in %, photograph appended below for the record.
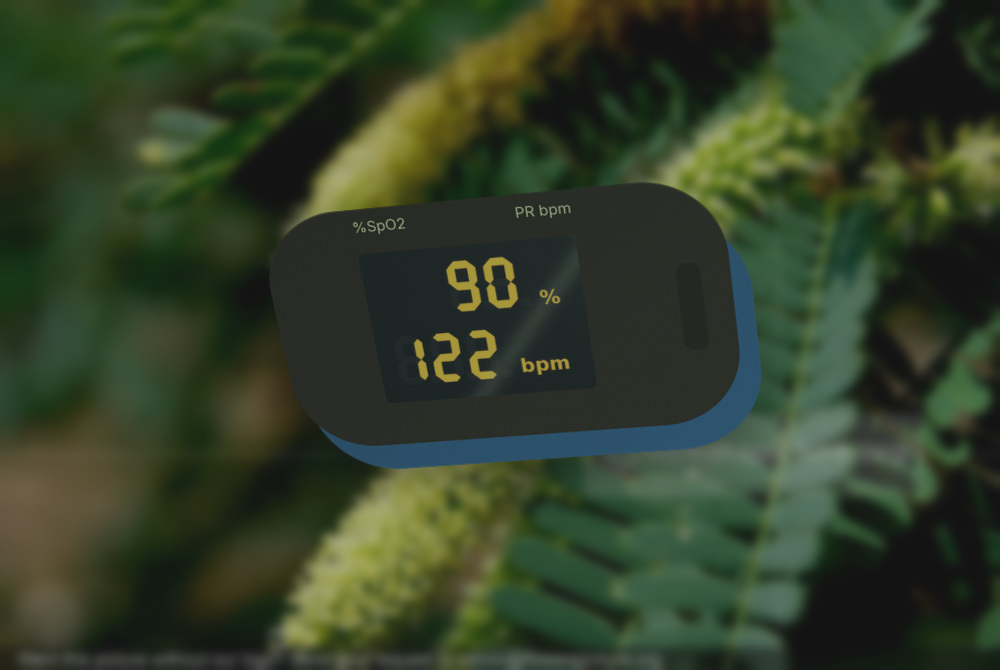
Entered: 90 %
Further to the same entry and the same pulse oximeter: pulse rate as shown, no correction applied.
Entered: 122 bpm
